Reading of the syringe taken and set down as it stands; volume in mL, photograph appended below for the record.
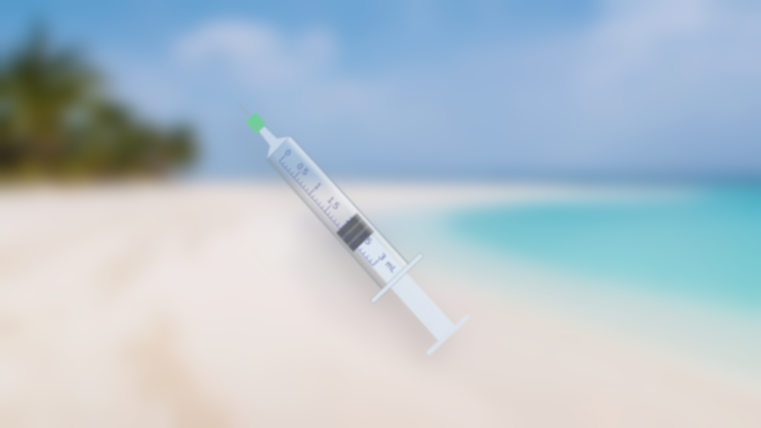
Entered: 2 mL
